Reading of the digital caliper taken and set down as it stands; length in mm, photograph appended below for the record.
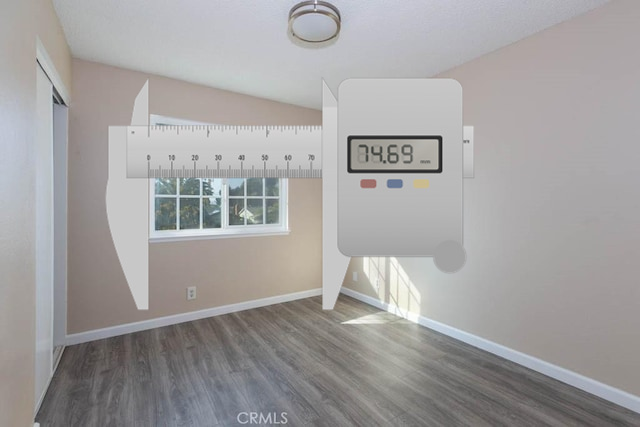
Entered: 74.69 mm
